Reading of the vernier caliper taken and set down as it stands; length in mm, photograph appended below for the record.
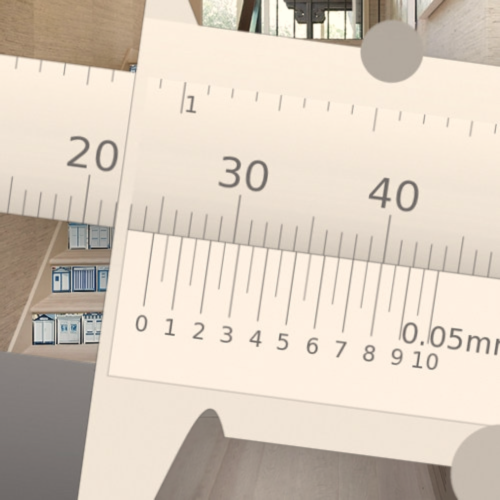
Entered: 24.7 mm
